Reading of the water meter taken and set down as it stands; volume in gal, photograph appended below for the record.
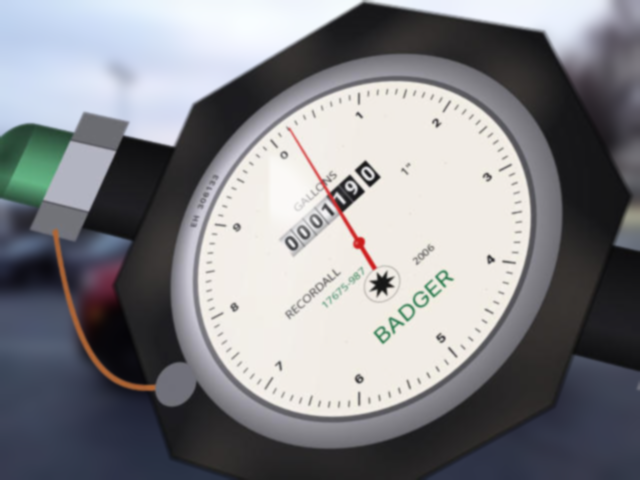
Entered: 1190.2 gal
